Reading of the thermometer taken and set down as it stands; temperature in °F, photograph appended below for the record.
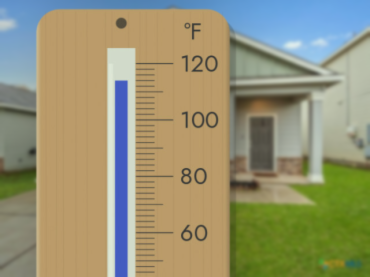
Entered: 114 °F
